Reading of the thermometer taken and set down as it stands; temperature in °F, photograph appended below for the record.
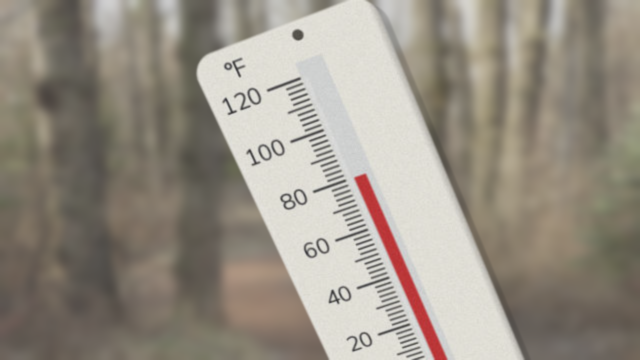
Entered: 80 °F
